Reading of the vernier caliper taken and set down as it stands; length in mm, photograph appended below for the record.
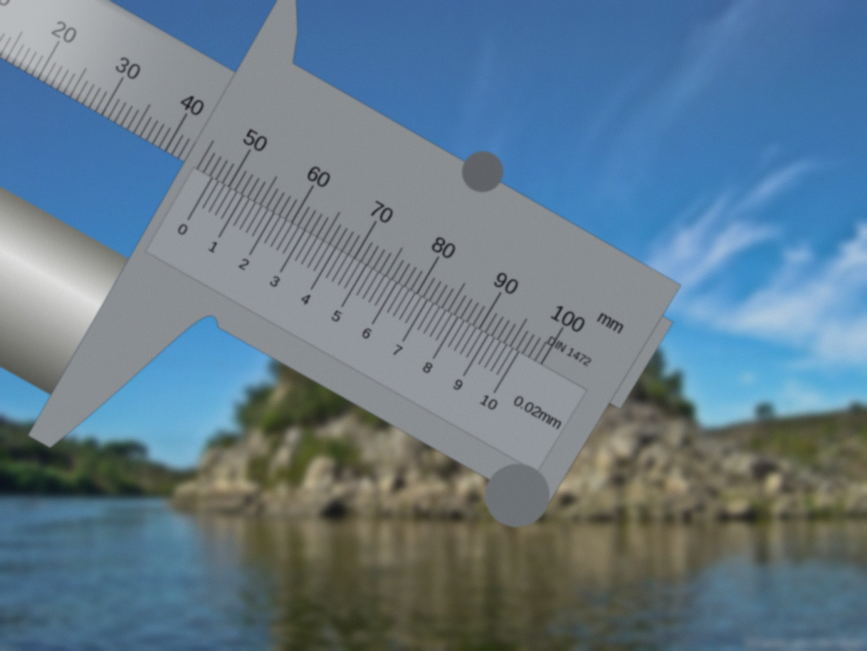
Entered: 47.4 mm
